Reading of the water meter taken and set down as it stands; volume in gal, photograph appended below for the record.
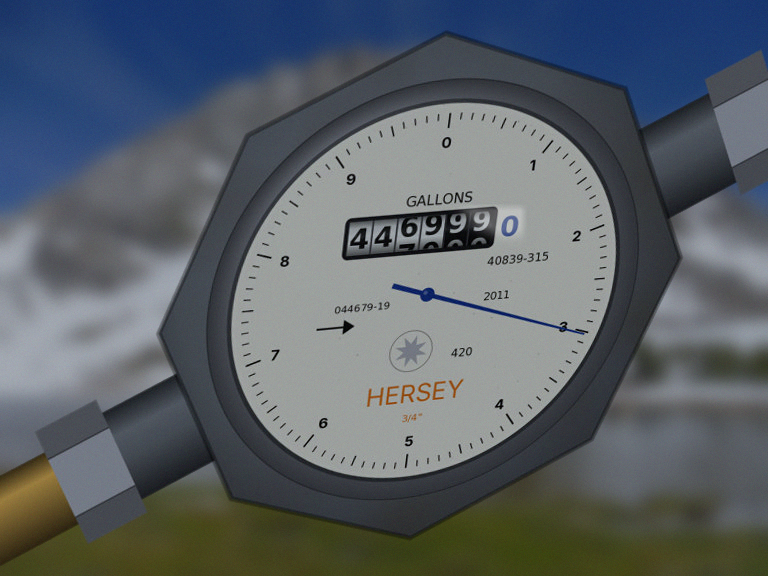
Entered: 4469993.0 gal
